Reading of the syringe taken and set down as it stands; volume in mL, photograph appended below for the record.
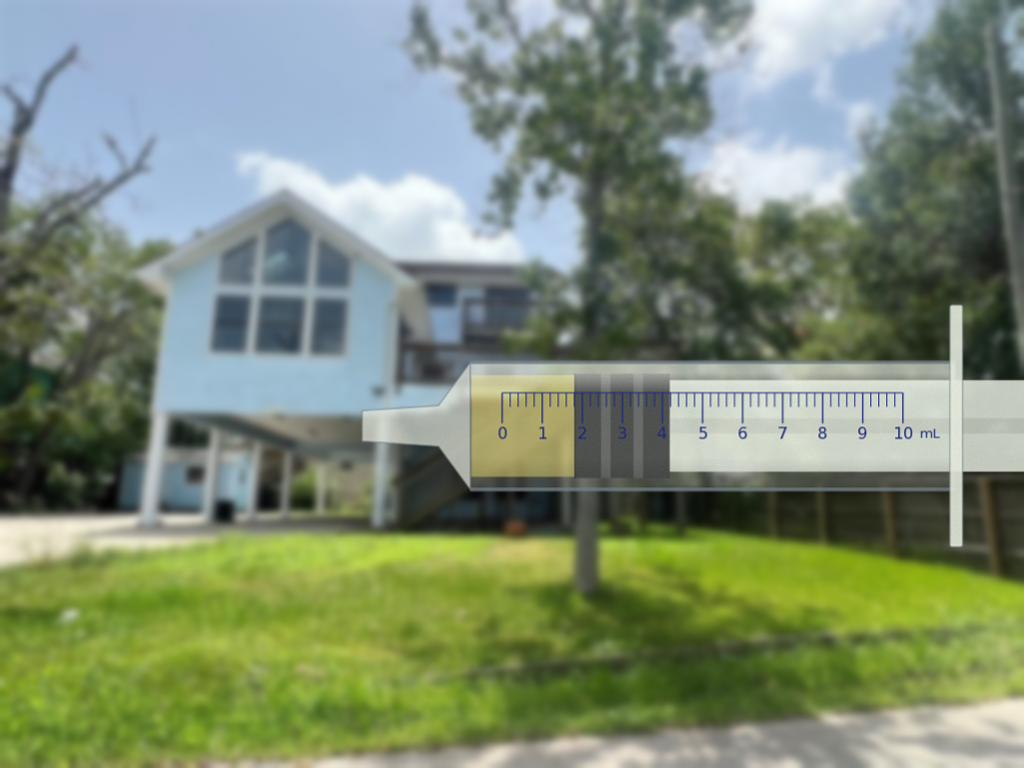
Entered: 1.8 mL
